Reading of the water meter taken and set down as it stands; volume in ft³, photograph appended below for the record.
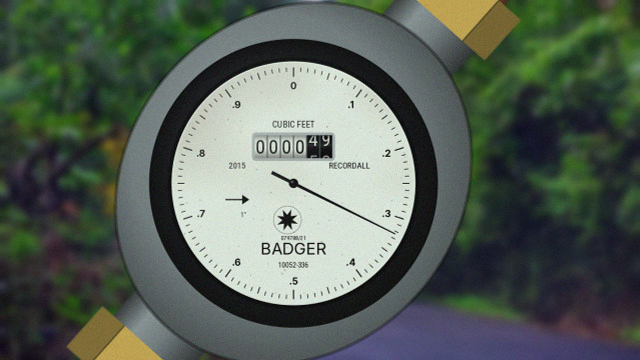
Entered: 49.32 ft³
